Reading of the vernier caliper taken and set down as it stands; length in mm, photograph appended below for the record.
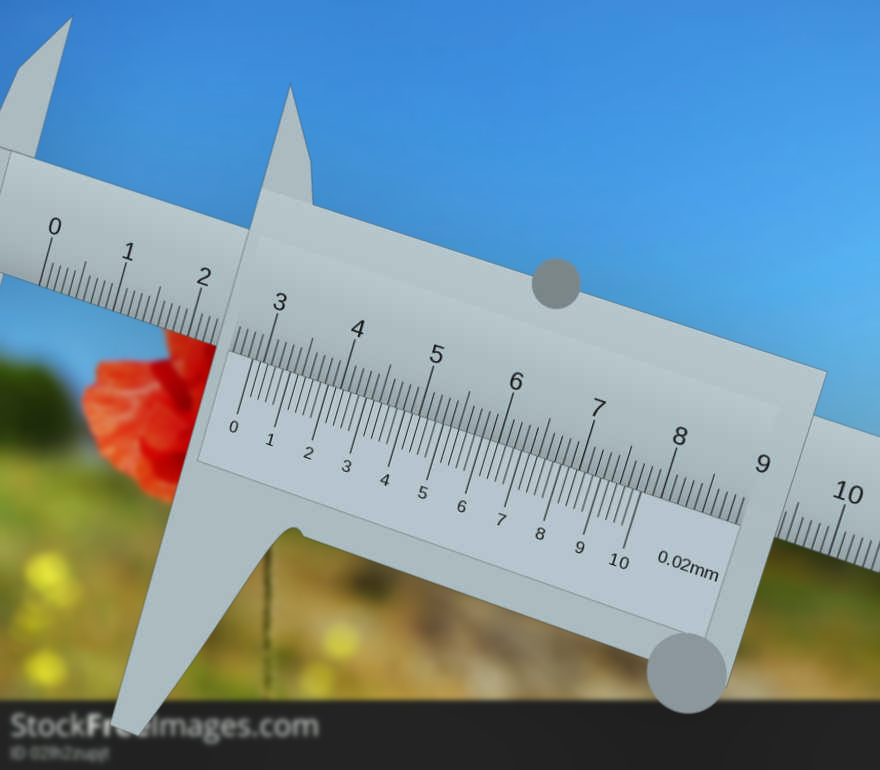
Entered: 28.6 mm
